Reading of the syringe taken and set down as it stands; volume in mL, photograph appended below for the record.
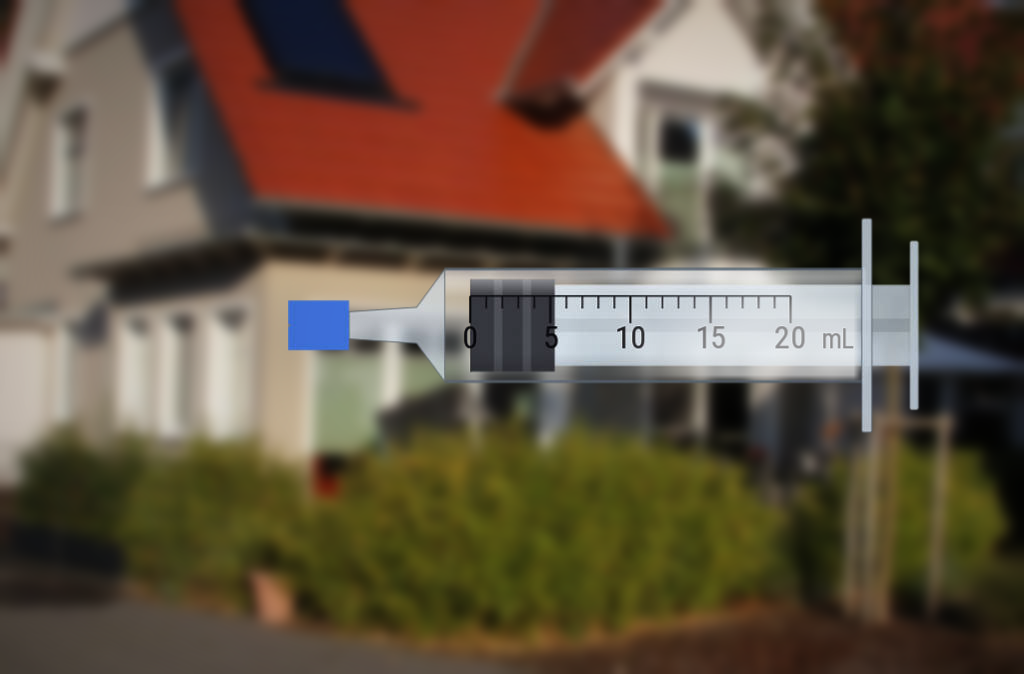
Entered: 0 mL
